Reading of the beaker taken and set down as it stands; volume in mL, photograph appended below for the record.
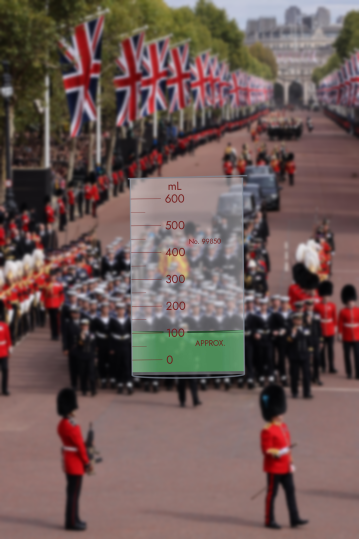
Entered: 100 mL
